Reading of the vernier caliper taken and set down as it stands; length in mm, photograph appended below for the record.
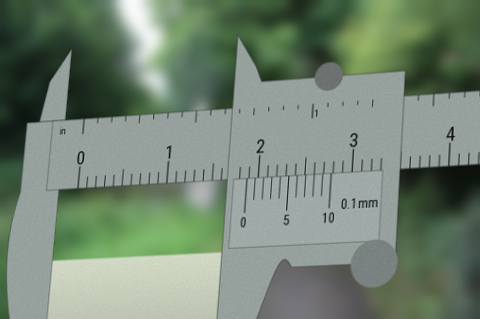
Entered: 18.8 mm
